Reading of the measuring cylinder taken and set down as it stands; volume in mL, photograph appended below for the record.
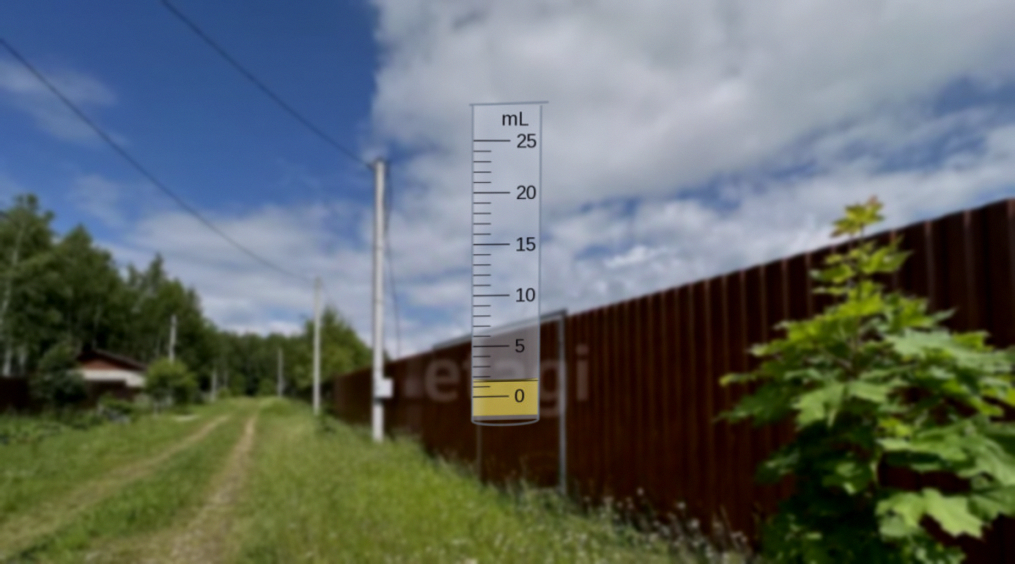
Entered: 1.5 mL
